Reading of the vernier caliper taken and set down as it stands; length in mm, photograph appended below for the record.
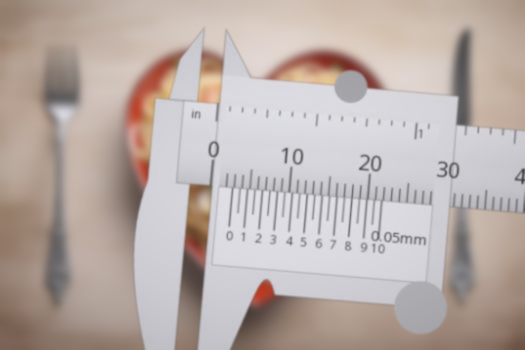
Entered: 2.8 mm
